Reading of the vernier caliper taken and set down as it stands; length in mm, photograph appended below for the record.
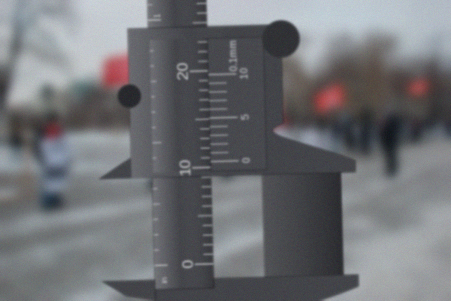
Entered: 10.6 mm
